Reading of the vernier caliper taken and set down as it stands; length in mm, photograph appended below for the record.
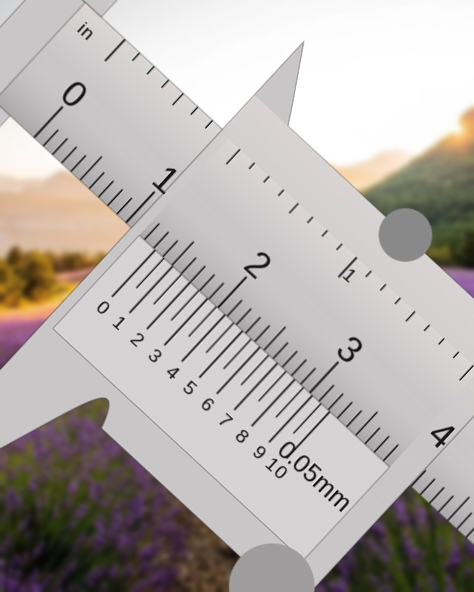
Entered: 13.2 mm
